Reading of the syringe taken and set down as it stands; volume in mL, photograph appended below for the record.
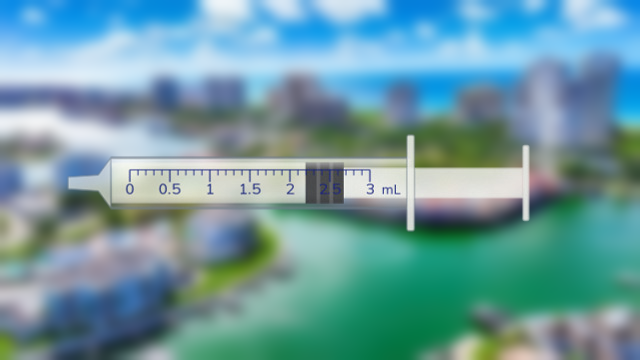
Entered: 2.2 mL
